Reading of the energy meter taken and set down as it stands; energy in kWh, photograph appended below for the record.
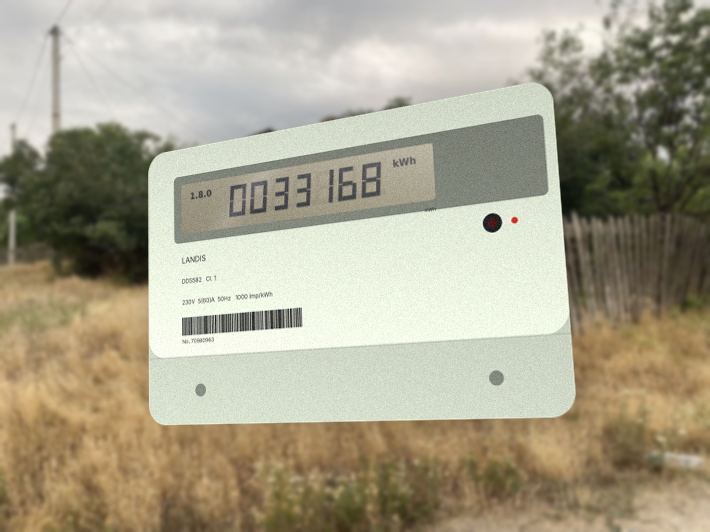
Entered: 33168 kWh
